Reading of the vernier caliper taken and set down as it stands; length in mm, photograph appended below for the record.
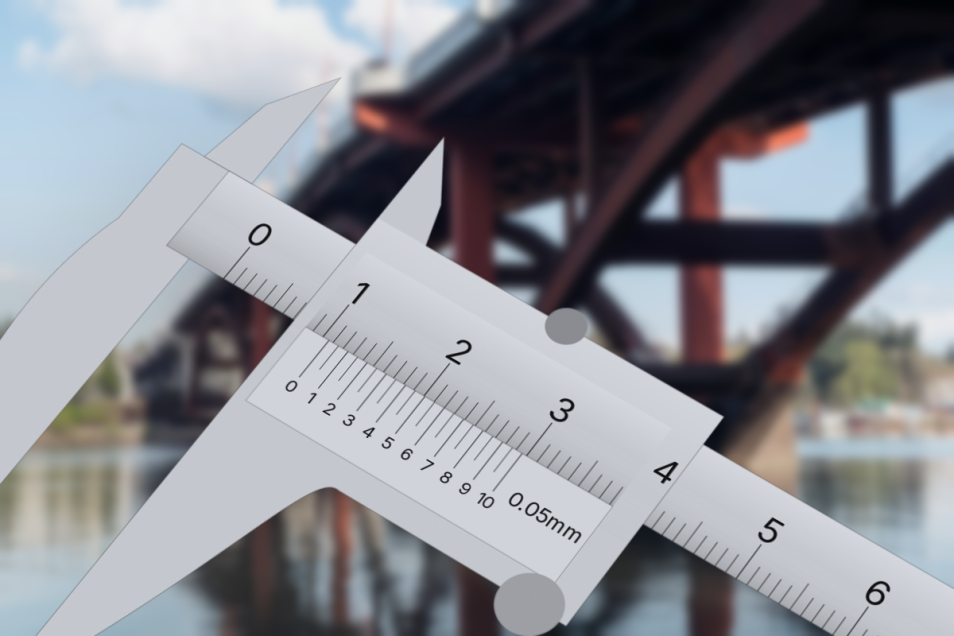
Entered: 10.6 mm
